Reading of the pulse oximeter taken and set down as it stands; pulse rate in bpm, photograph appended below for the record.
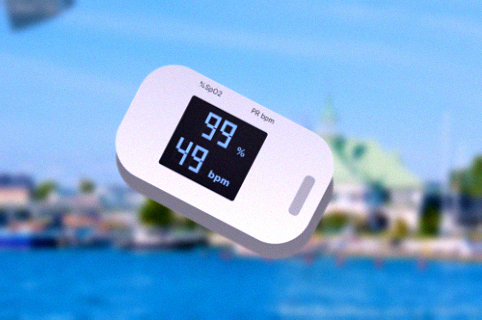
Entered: 49 bpm
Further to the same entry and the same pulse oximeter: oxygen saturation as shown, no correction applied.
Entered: 99 %
